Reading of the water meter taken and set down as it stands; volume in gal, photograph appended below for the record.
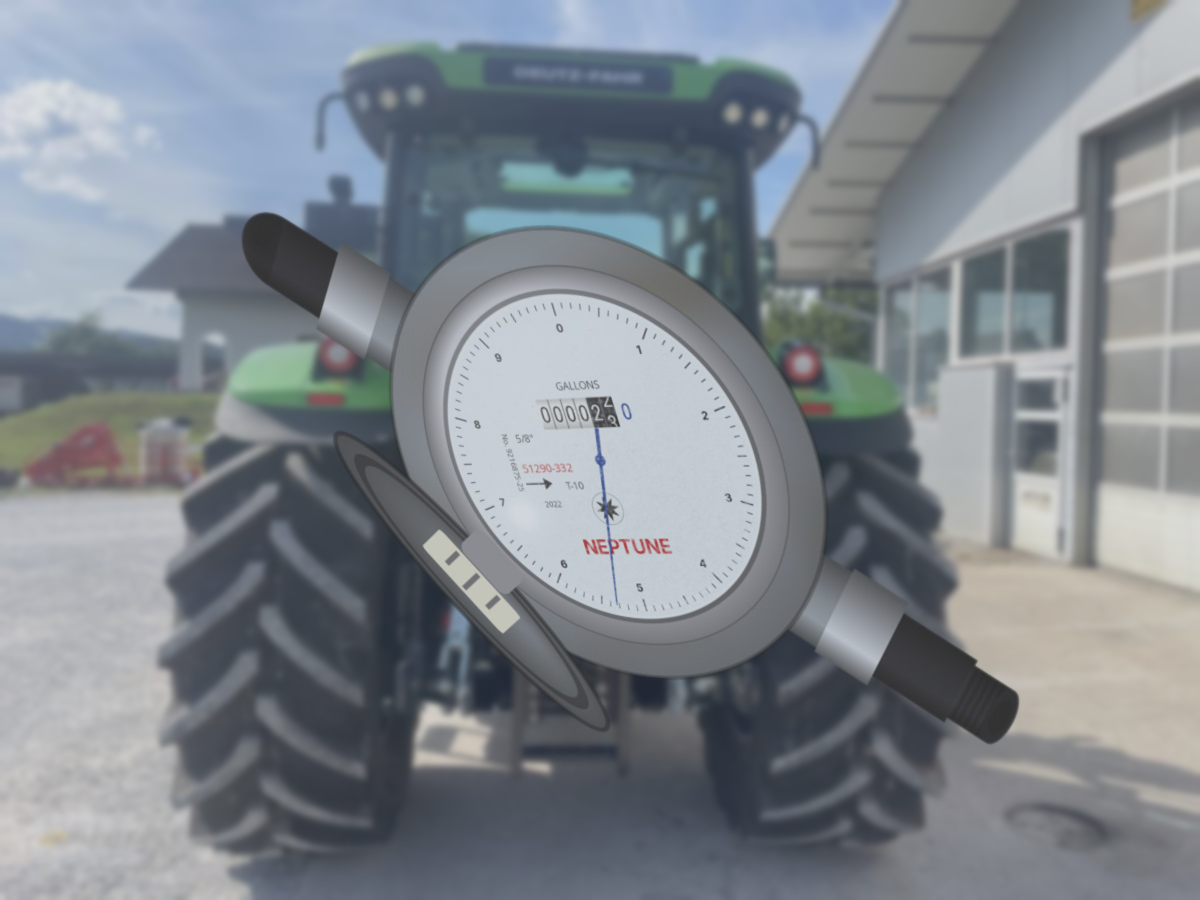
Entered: 225.3 gal
